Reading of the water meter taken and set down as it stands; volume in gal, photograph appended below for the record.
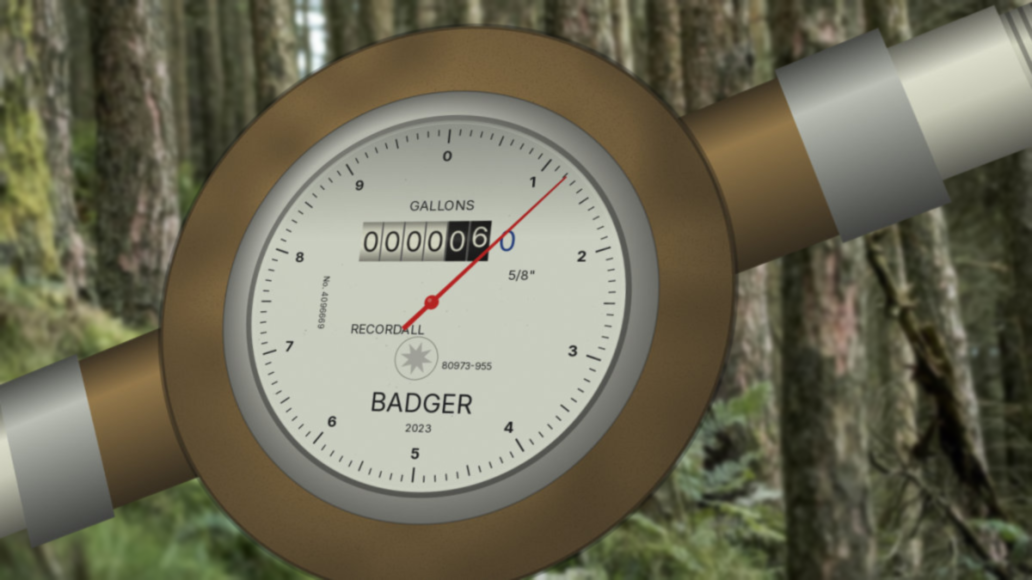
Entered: 61.2 gal
